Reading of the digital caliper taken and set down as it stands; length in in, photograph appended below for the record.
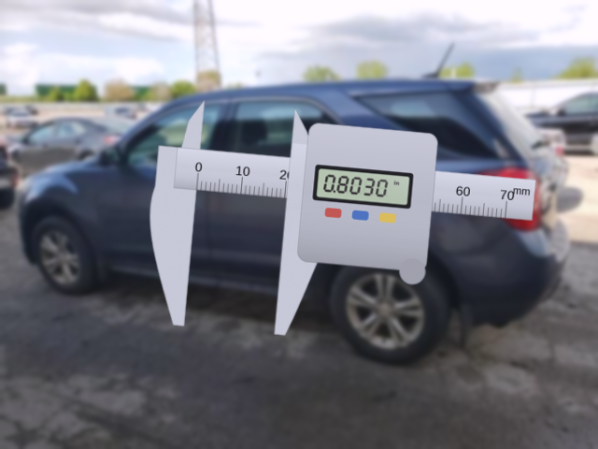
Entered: 0.8030 in
